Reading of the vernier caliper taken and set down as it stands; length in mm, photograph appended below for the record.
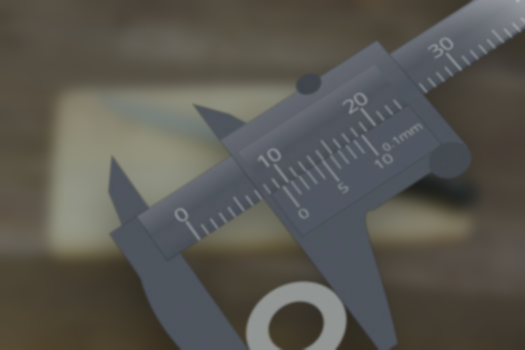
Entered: 9.4 mm
